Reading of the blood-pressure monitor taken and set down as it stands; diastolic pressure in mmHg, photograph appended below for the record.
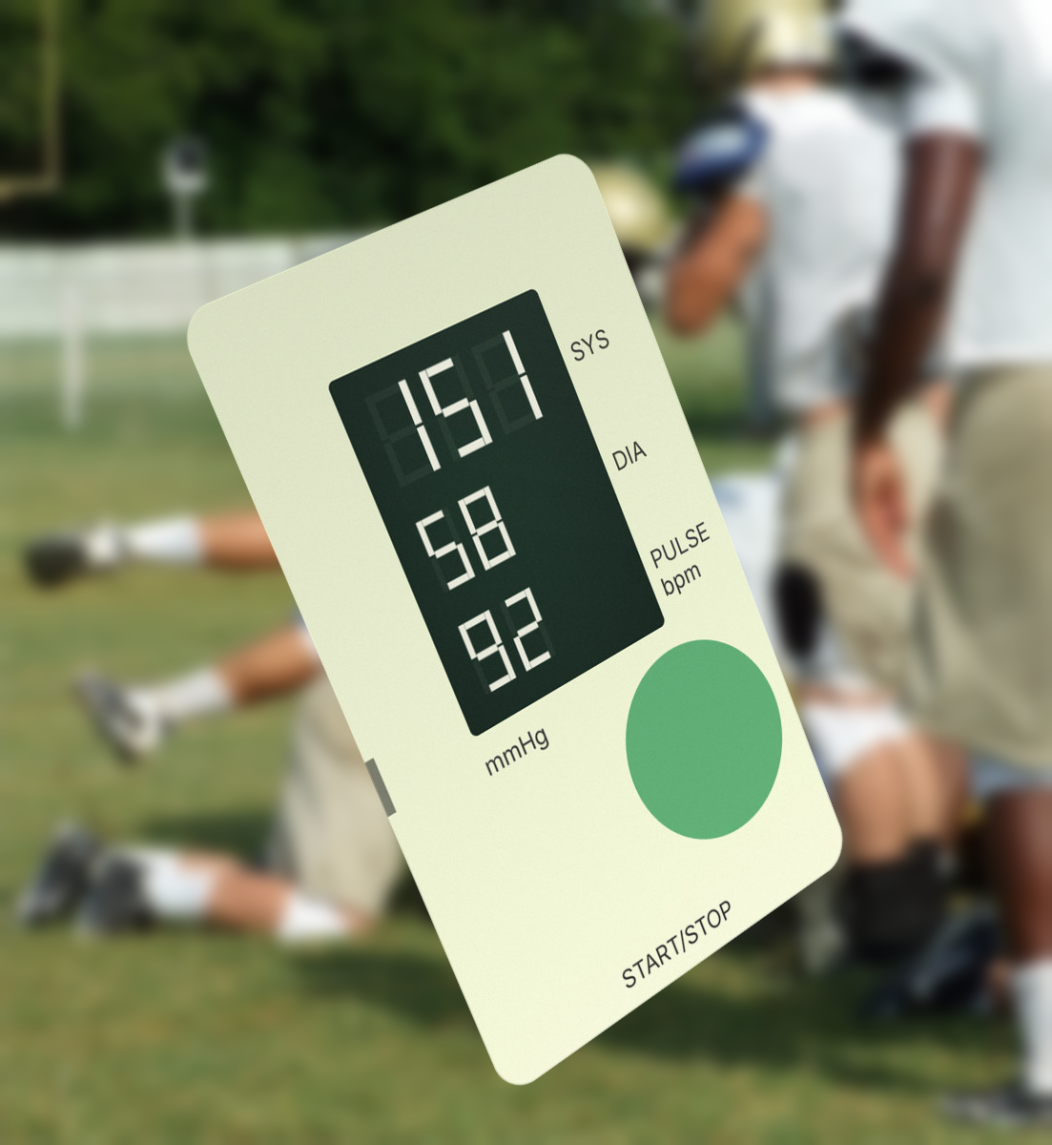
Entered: 58 mmHg
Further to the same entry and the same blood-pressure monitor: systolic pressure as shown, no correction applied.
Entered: 151 mmHg
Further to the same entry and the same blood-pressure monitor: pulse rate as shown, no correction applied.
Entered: 92 bpm
